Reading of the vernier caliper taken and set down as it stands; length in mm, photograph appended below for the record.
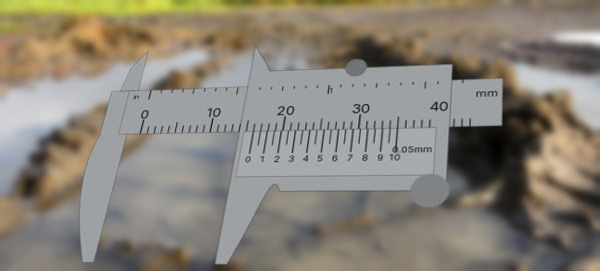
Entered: 16.0 mm
